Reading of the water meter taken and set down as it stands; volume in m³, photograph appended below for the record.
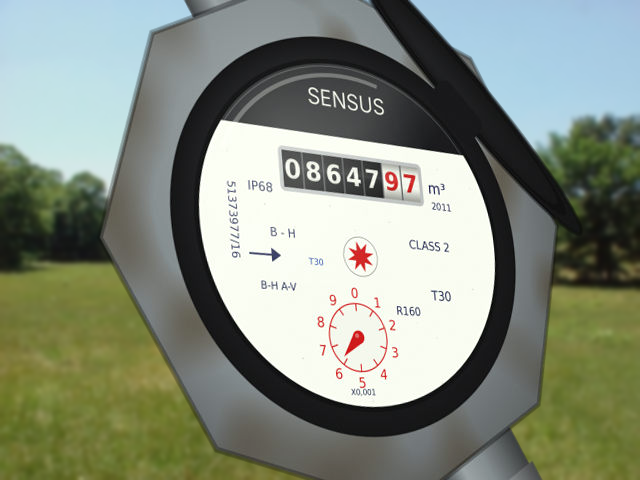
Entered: 8647.976 m³
